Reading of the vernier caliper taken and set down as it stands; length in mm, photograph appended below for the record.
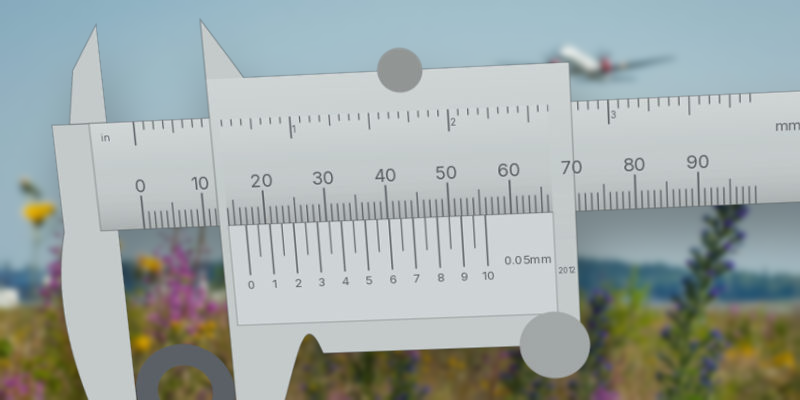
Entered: 16.8 mm
